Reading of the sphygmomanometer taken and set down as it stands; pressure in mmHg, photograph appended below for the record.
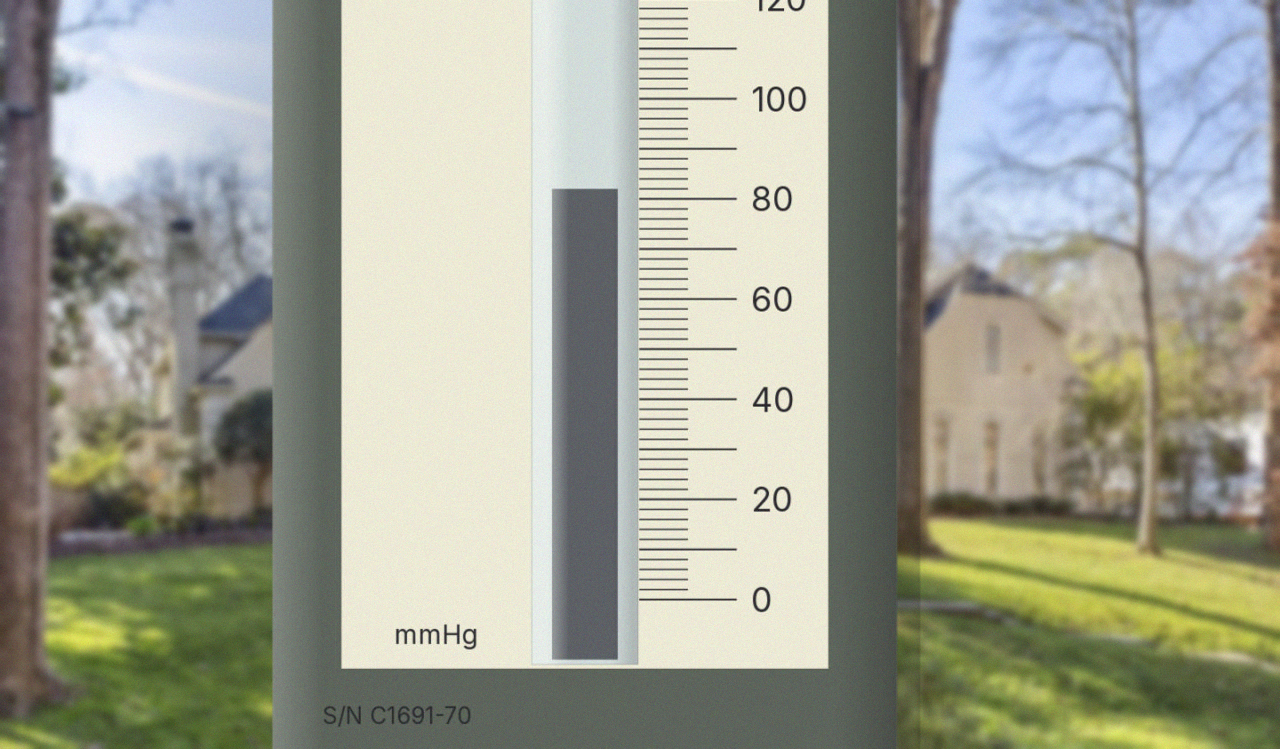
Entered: 82 mmHg
